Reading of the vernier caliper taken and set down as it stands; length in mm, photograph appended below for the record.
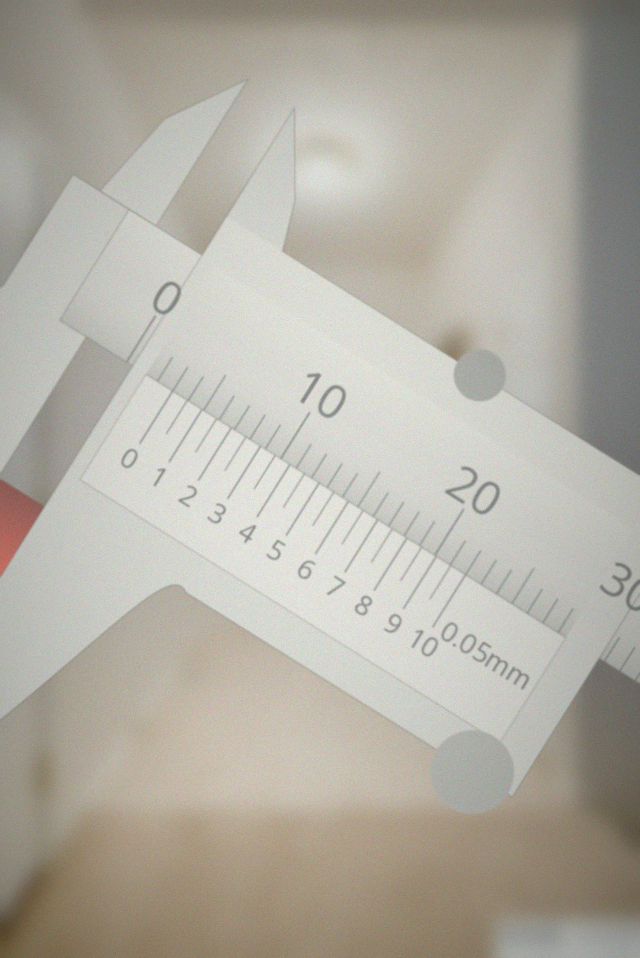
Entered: 3.0 mm
